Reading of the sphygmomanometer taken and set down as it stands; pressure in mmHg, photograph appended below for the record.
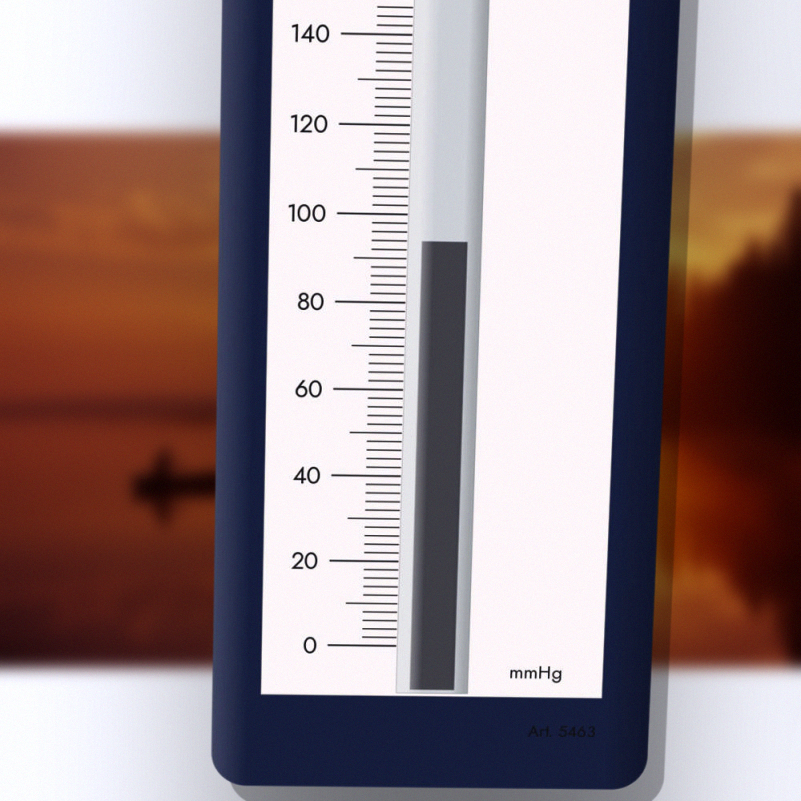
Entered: 94 mmHg
